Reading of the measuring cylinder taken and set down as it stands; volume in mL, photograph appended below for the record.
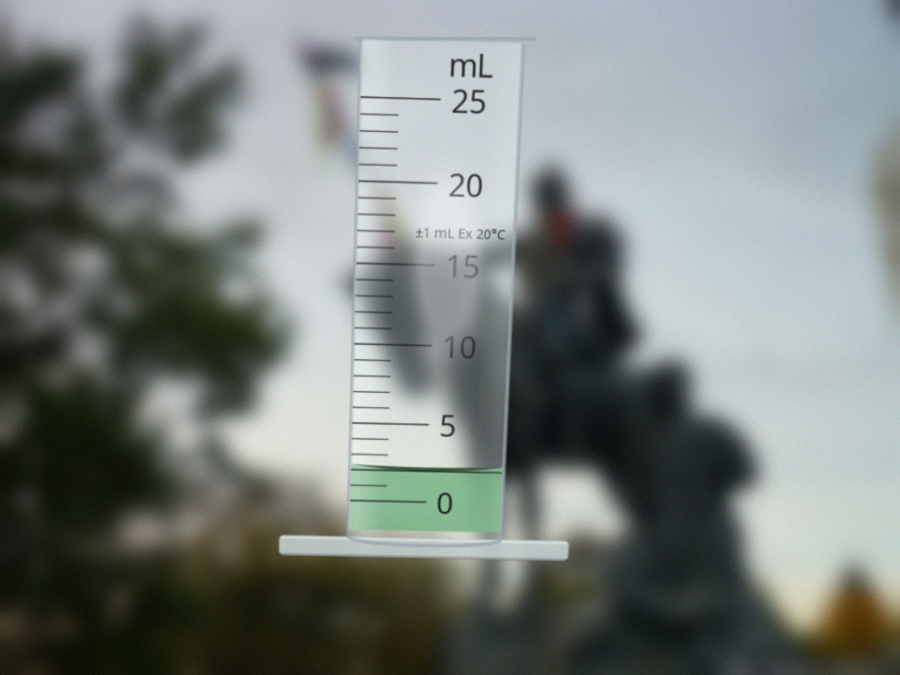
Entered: 2 mL
